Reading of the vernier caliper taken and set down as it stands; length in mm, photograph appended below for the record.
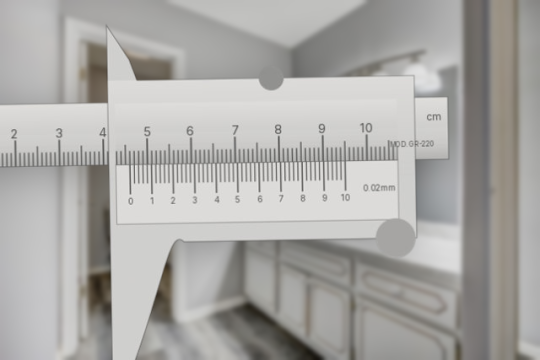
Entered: 46.0 mm
